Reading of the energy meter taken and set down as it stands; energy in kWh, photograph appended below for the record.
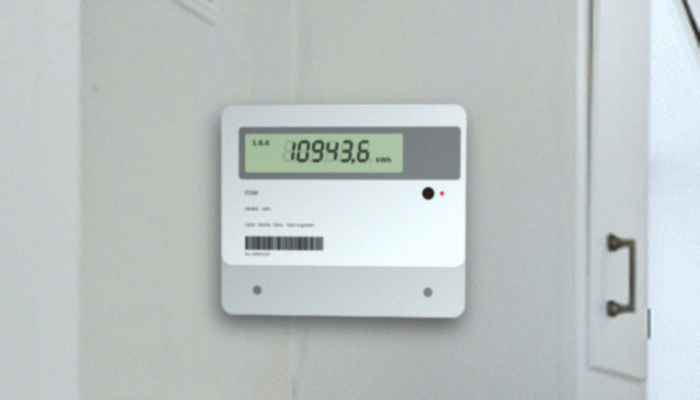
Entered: 10943.6 kWh
